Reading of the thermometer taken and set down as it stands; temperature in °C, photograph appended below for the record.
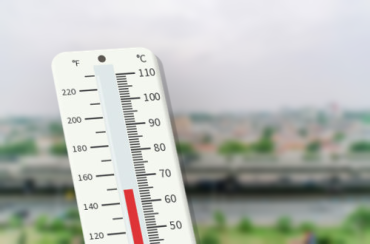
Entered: 65 °C
